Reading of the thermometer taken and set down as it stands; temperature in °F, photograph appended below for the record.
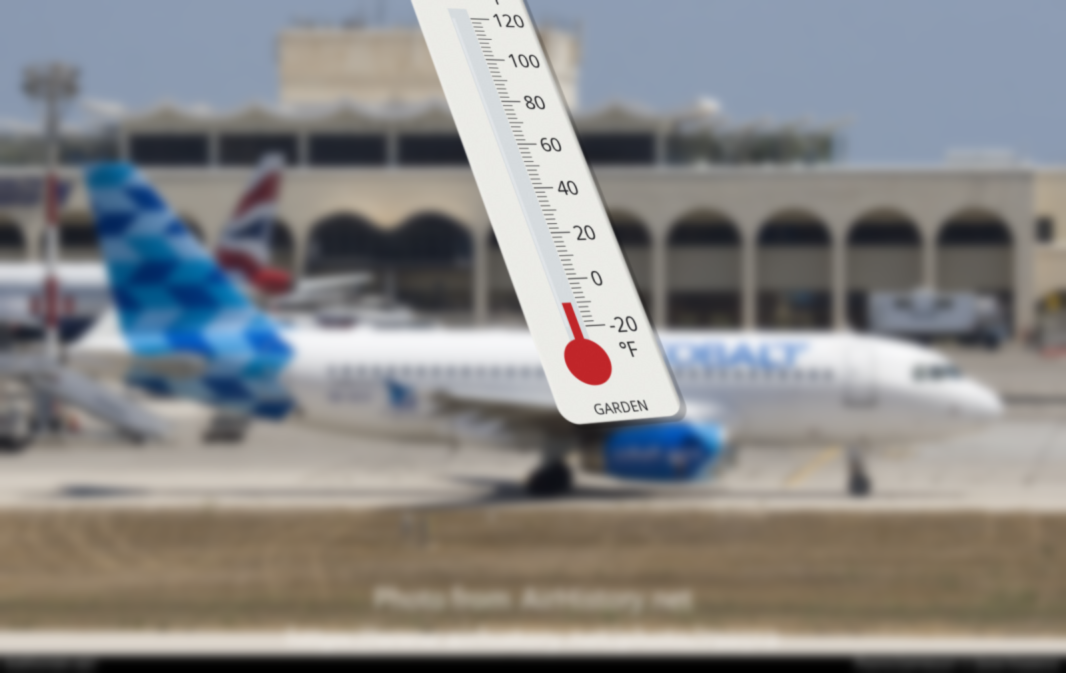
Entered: -10 °F
